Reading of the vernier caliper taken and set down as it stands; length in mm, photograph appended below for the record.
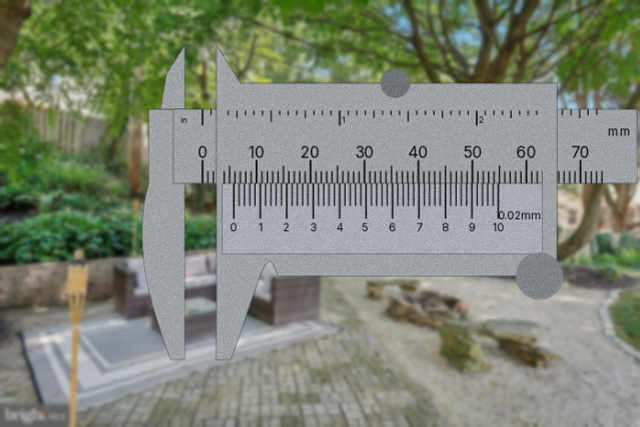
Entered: 5.8 mm
